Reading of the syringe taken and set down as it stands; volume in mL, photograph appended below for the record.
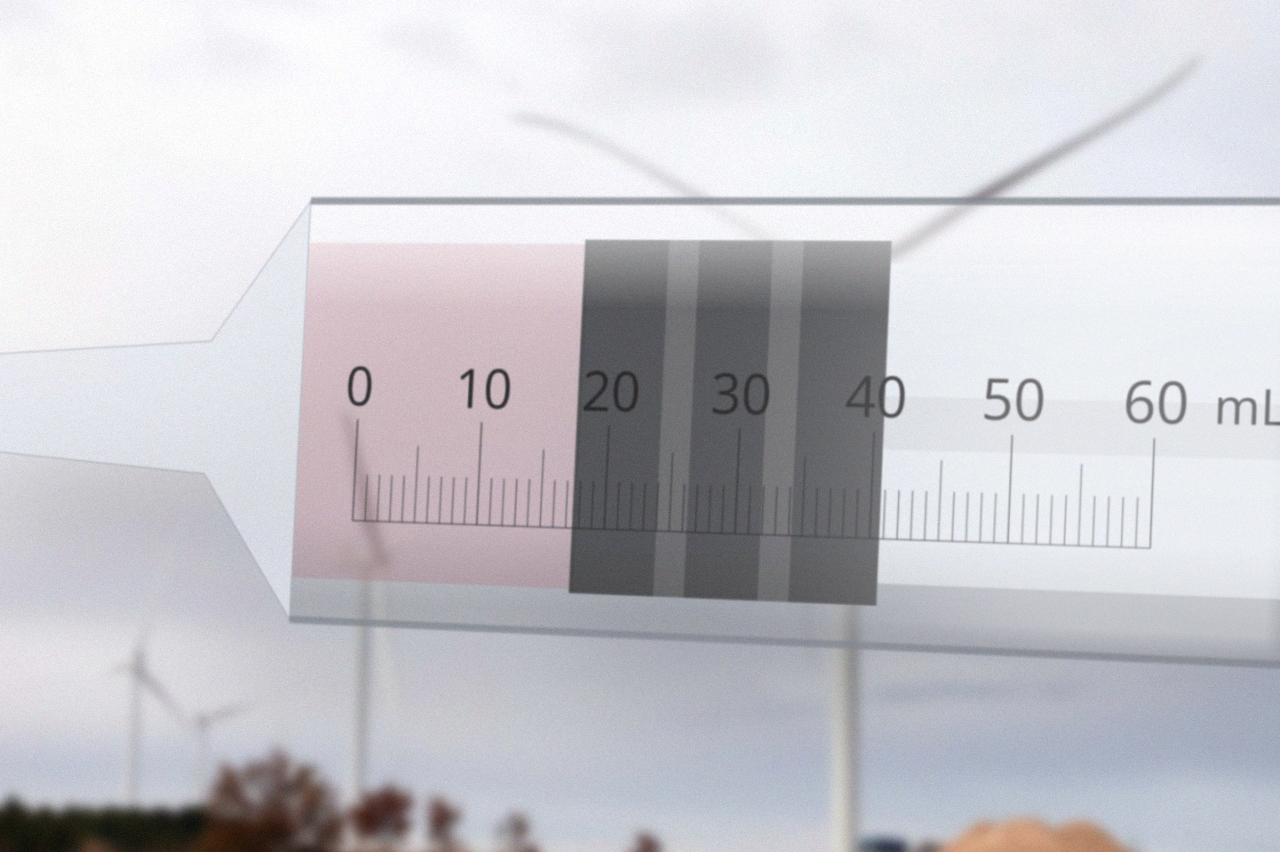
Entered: 17.5 mL
